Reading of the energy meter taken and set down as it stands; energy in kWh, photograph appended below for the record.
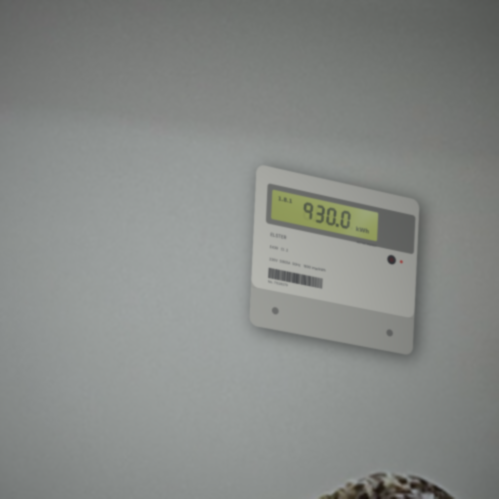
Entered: 930.0 kWh
